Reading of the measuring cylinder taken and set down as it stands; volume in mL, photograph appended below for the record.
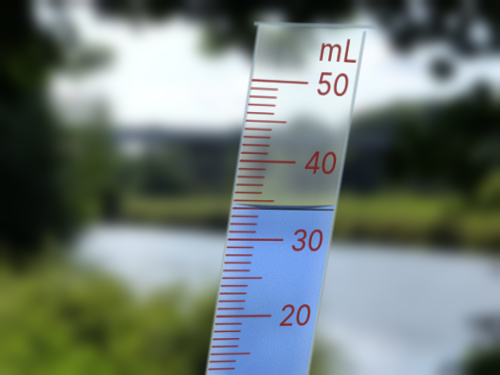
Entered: 34 mL
